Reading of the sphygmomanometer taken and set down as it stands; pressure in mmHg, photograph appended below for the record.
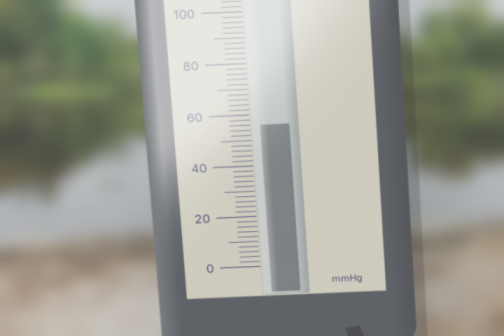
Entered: 56 mmHg
